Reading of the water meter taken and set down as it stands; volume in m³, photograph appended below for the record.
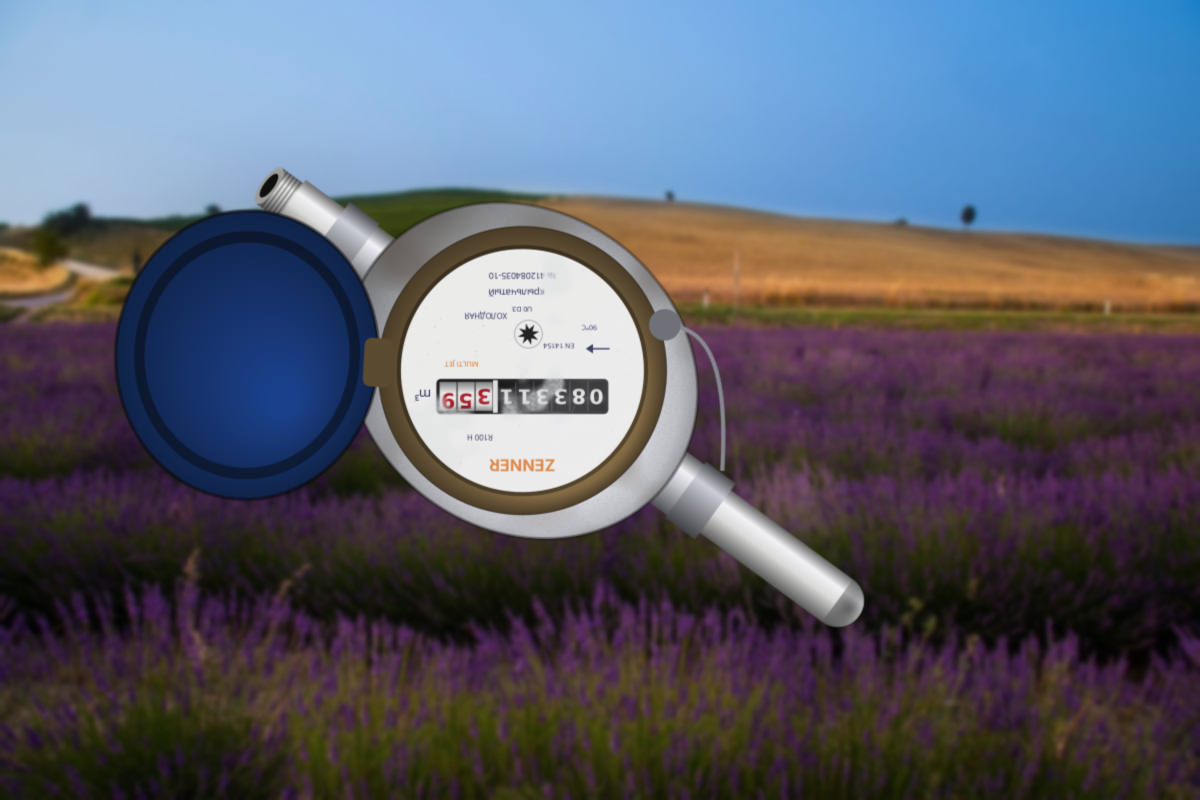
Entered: 83311.359 m³
